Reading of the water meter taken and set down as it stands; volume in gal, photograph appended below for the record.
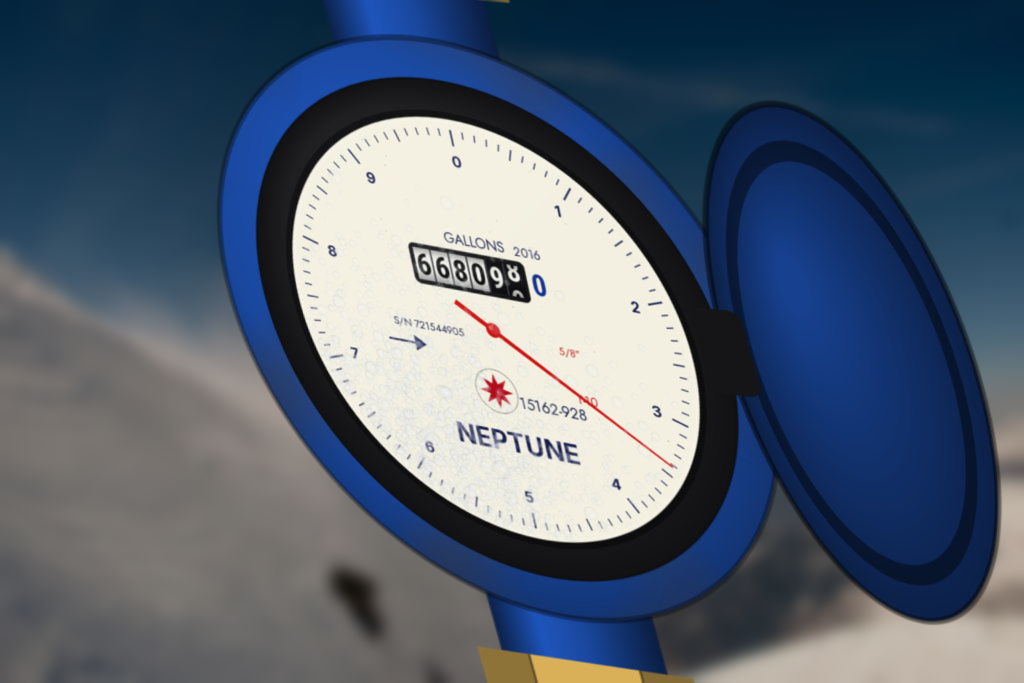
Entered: 6680983.4 gal
